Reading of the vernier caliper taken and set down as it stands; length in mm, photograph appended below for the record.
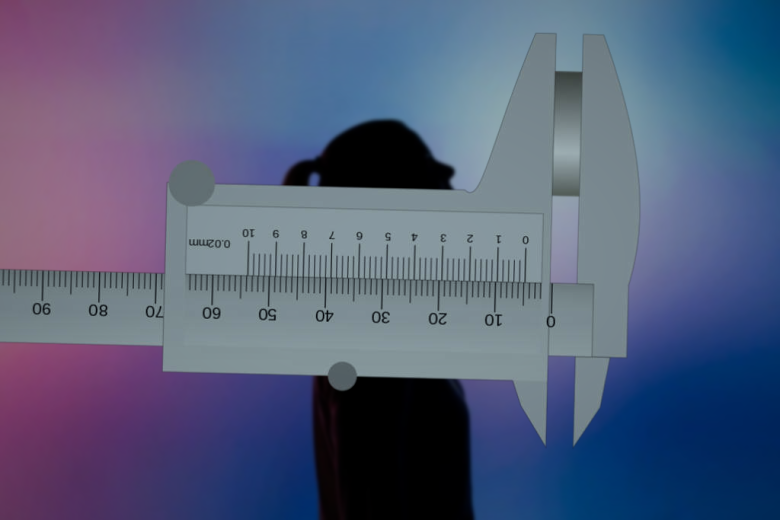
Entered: 4.8 mm
